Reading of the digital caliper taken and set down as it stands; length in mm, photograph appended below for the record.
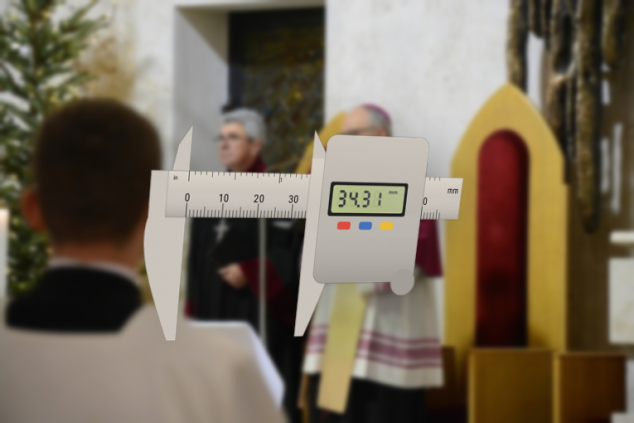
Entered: 34.31 mm
